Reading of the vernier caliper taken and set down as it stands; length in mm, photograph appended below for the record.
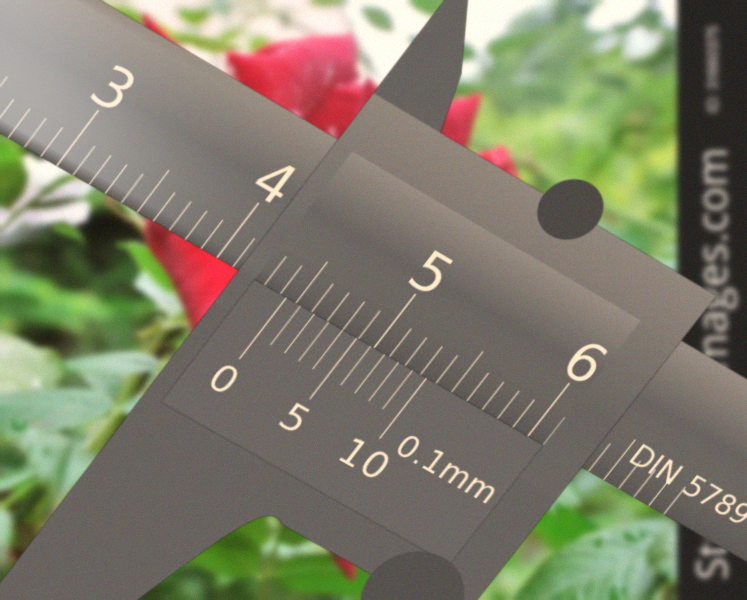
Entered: 44.4 mm
